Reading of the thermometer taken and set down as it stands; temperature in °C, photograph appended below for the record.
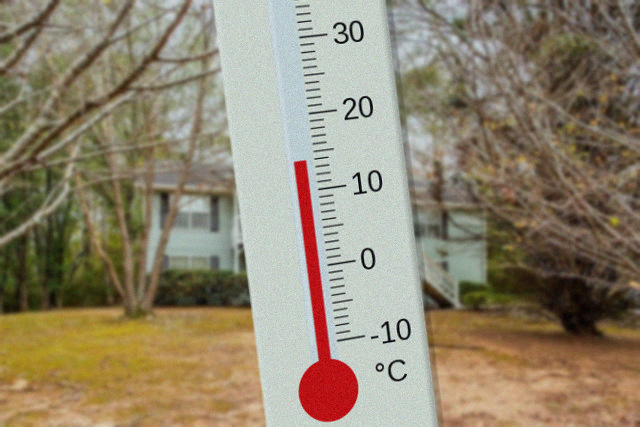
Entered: 14 °C
